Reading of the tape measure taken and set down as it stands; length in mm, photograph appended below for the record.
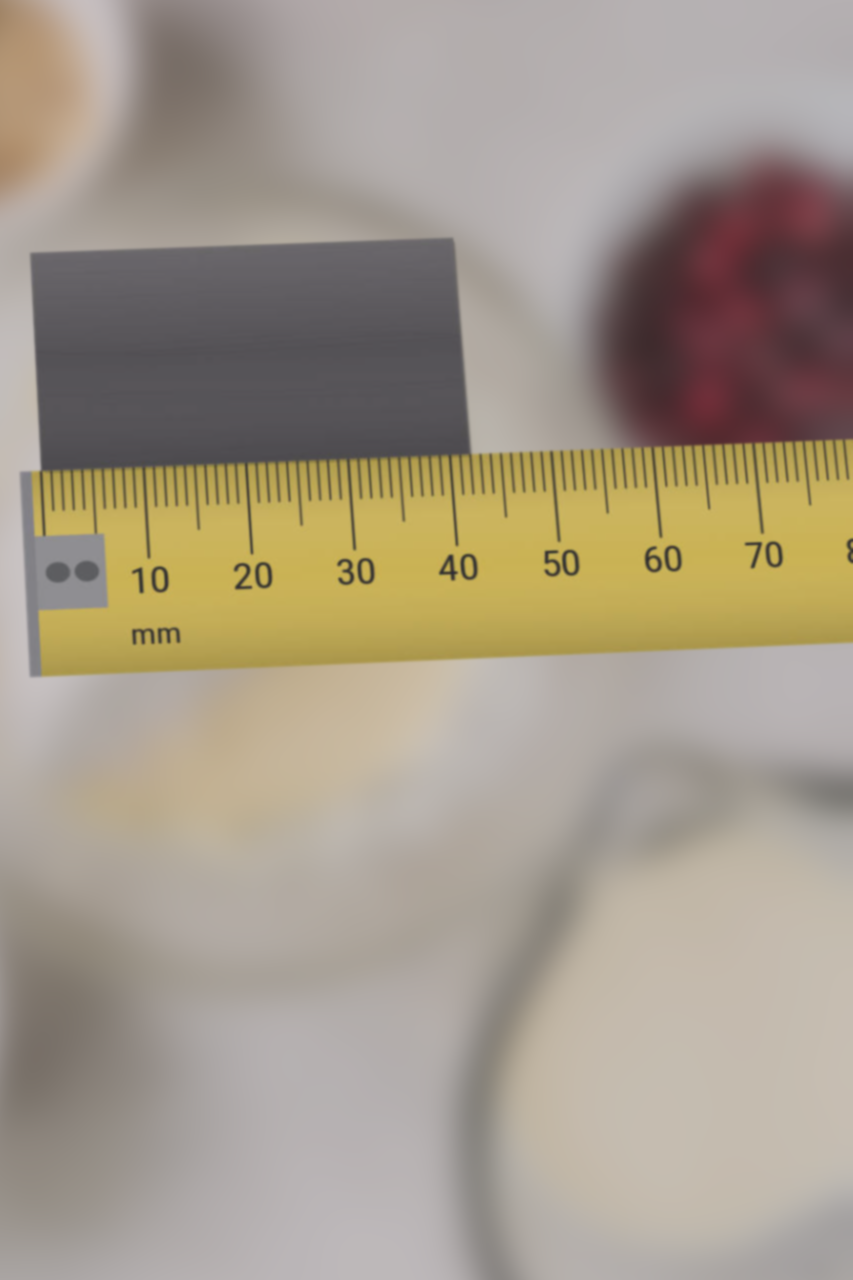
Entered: 42 mm
